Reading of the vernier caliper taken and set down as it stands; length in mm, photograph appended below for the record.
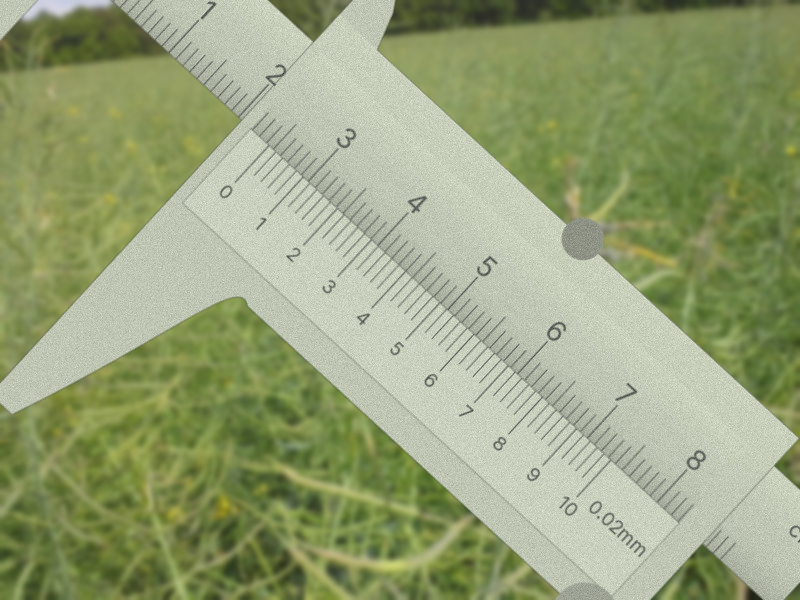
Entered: 24.4 mm
